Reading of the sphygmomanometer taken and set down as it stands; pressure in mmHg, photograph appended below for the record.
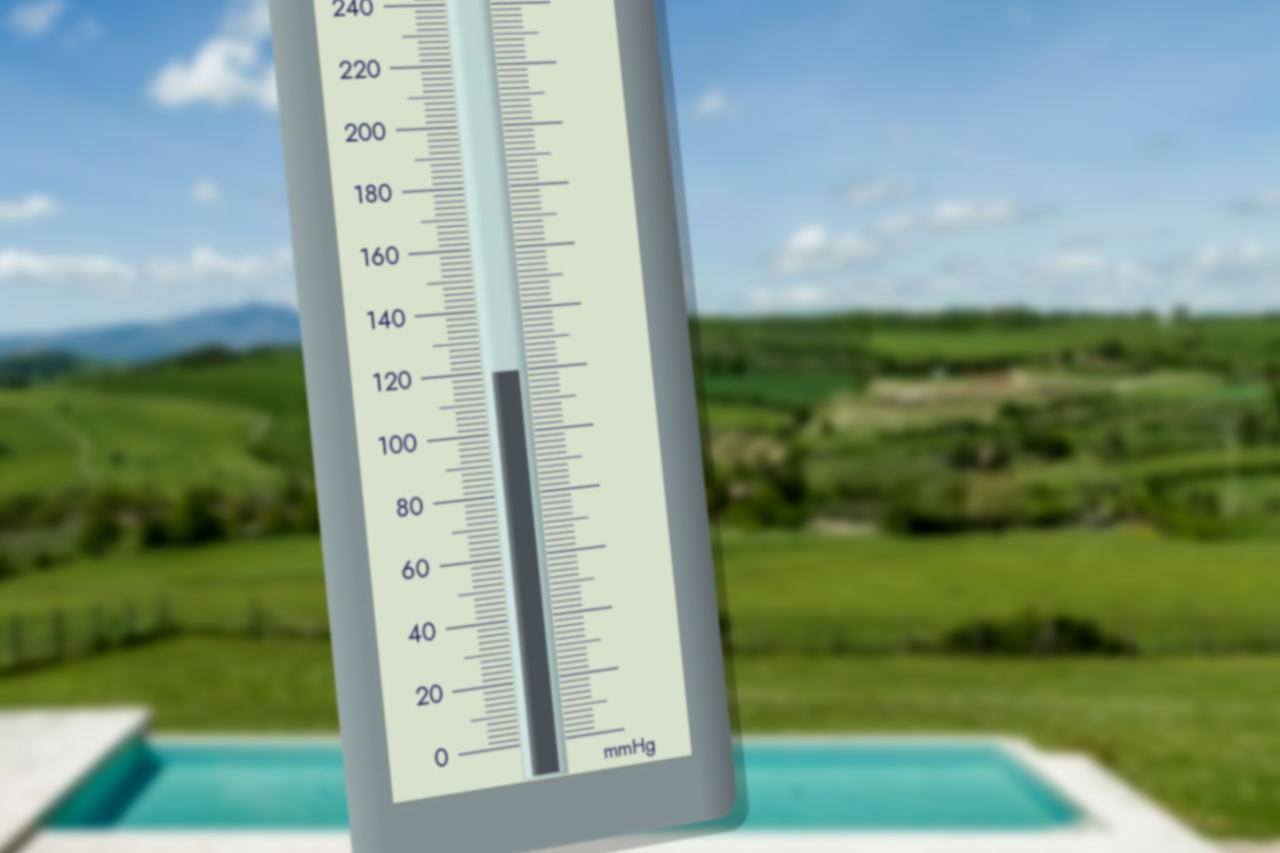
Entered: 120 mmHg
